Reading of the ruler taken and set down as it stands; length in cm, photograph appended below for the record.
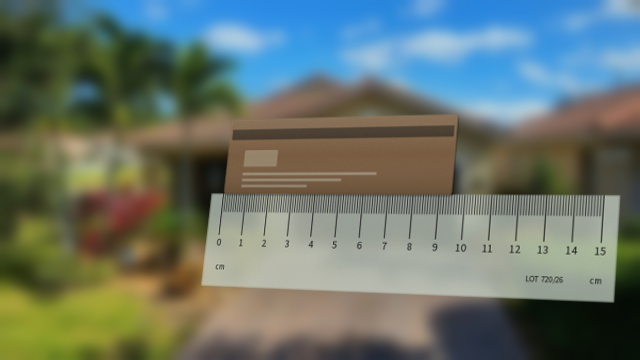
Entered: 9.5 cm
